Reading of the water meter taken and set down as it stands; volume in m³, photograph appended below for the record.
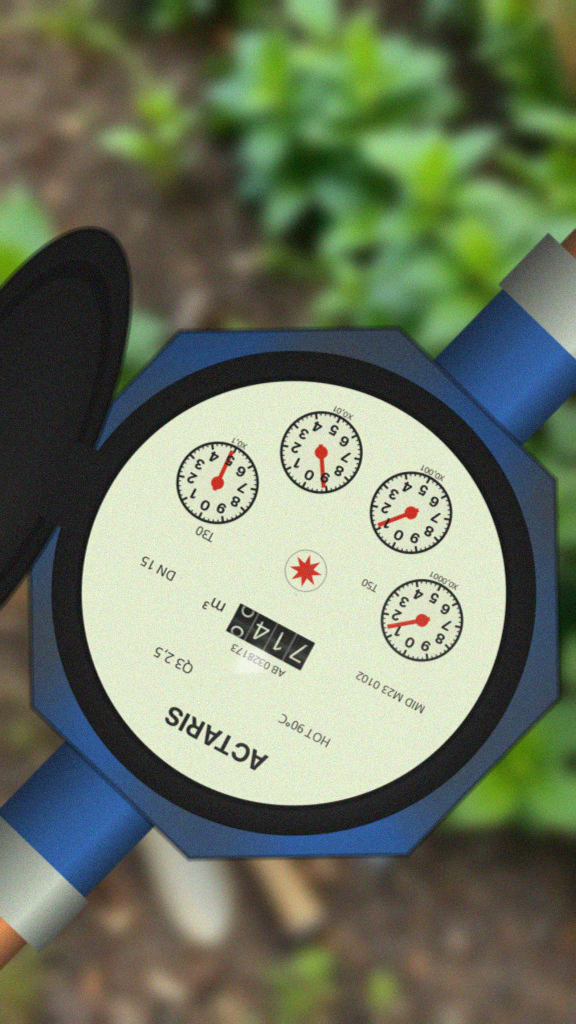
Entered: 7148.4911 m³
